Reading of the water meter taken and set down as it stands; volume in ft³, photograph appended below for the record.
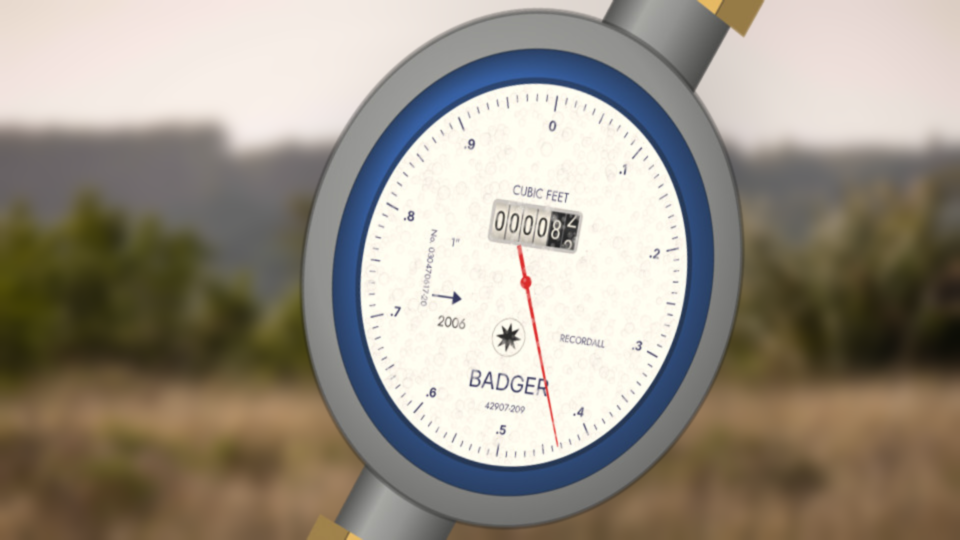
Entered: 82.43 ft³
